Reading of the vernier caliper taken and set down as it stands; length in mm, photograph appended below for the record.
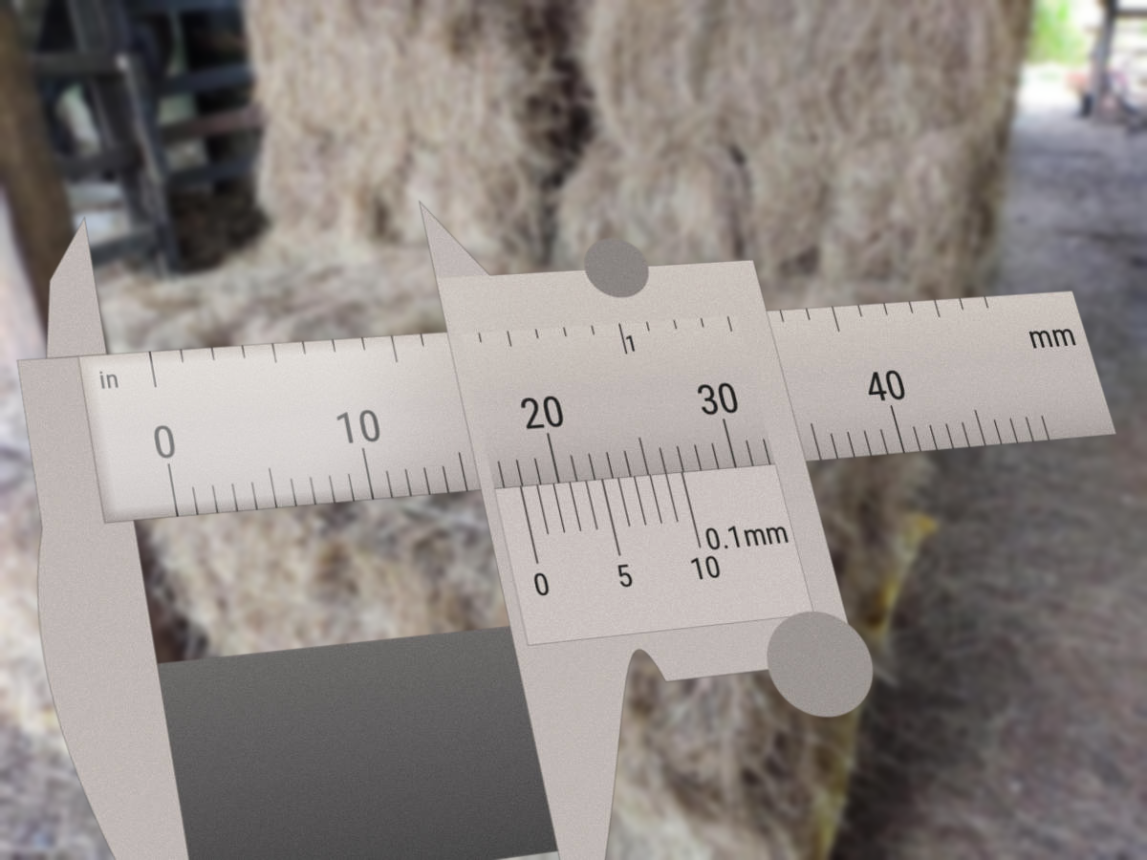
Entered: 17.9 mm
